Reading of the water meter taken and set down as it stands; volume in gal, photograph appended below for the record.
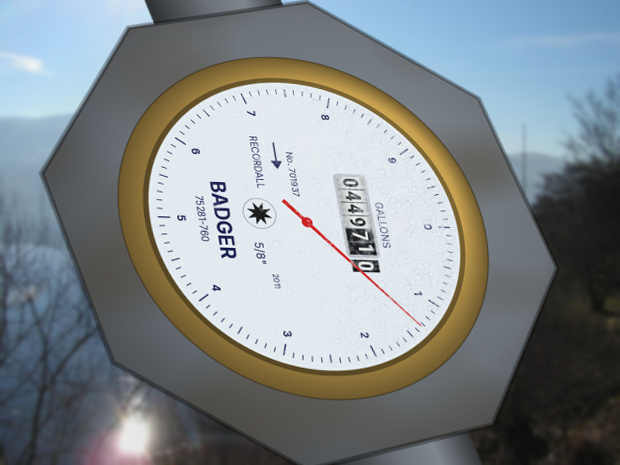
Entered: 449711.3 gal
